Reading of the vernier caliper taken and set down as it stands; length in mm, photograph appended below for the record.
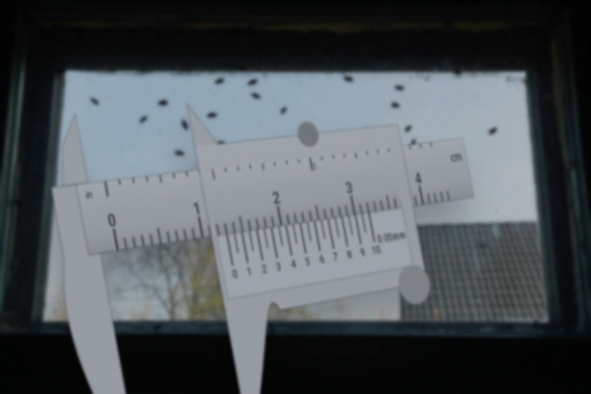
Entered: 13.0 mm
